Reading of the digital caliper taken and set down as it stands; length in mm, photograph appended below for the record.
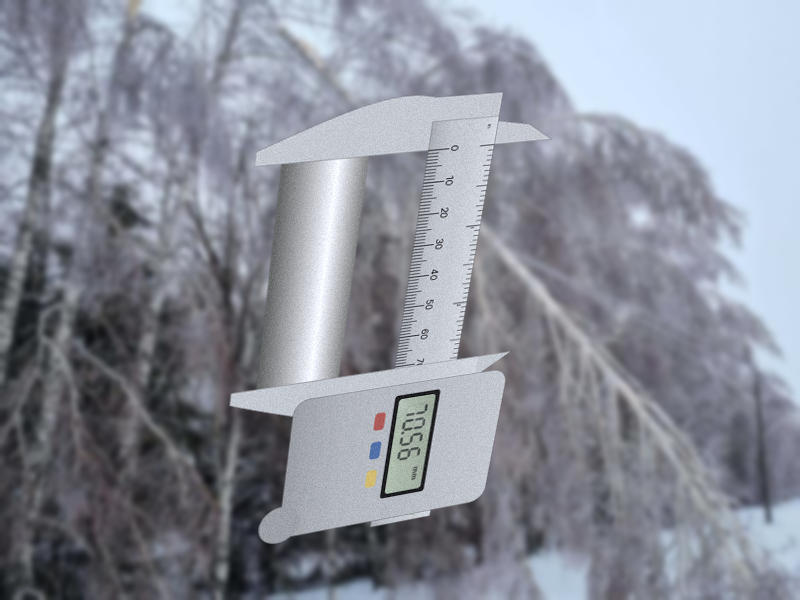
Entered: 70.56 mm
